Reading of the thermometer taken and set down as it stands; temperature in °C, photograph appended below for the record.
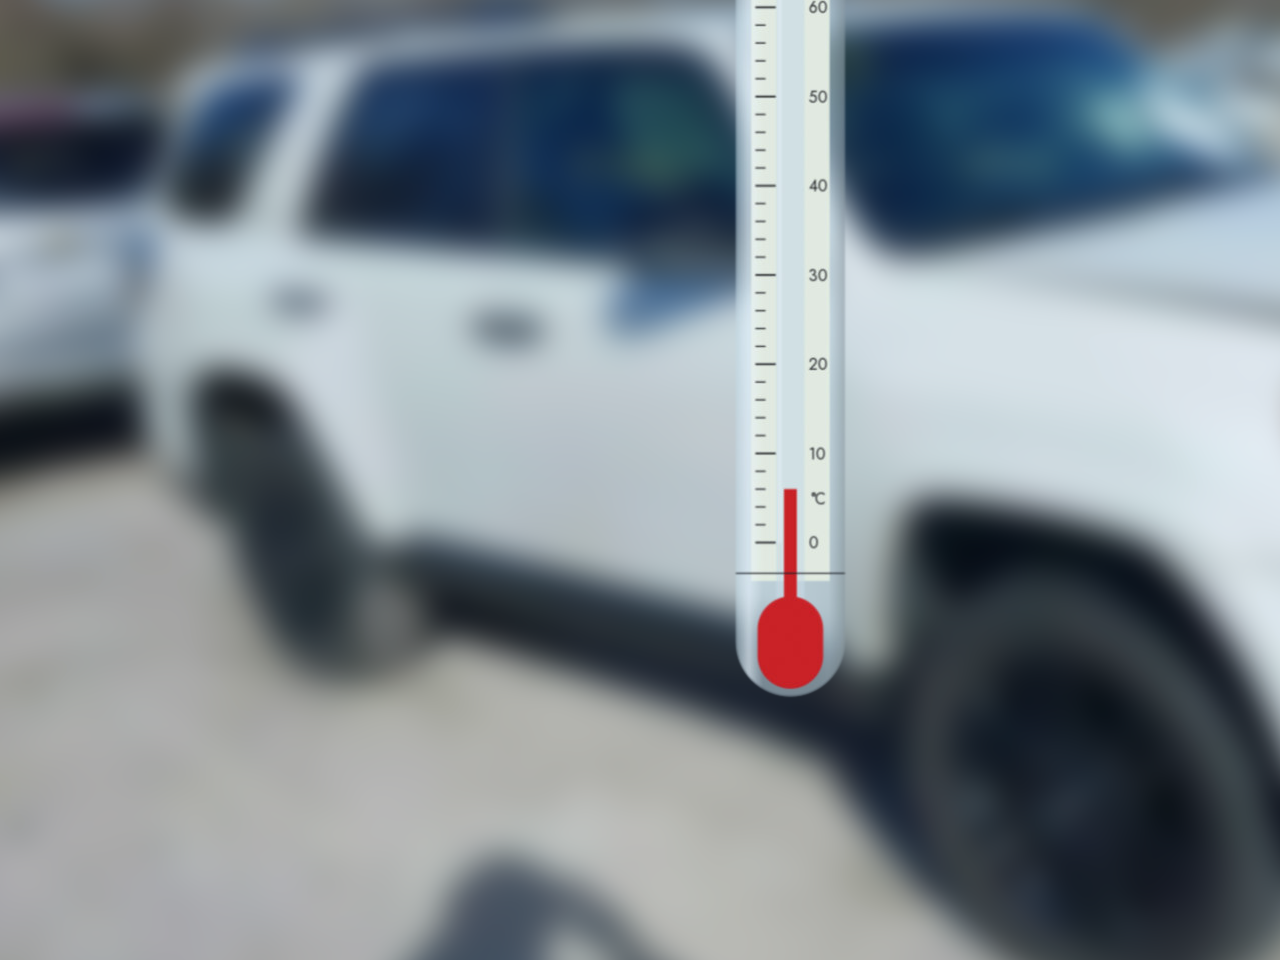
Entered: 6 °C
